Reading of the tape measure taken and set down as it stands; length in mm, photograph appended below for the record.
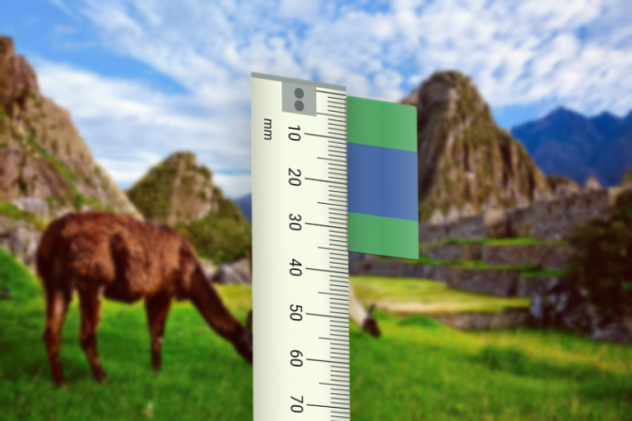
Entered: 35 mm
